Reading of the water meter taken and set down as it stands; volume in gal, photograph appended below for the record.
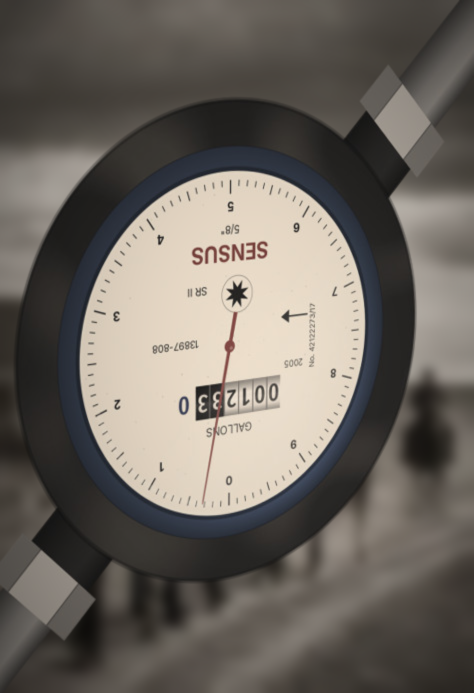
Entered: 12330.3 gal
